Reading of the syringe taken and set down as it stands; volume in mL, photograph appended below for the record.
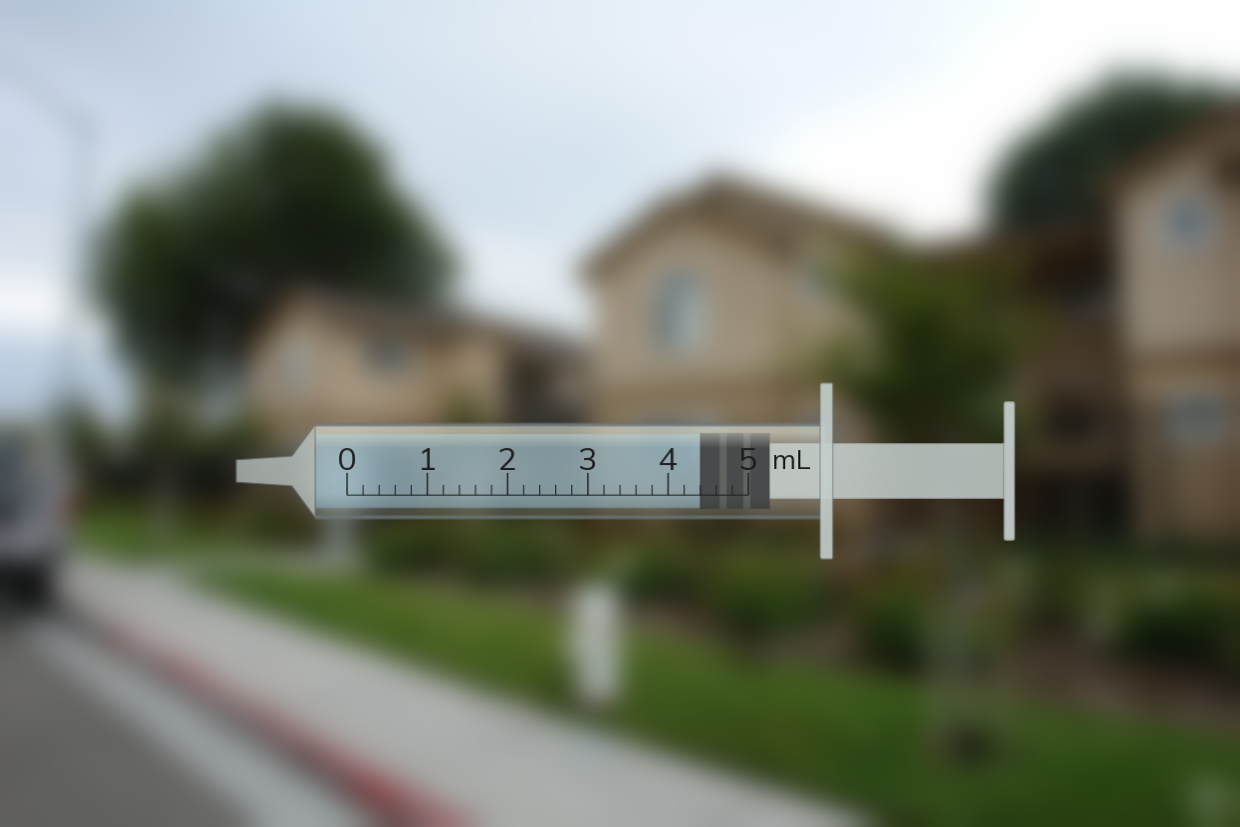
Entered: 4.4 mL
